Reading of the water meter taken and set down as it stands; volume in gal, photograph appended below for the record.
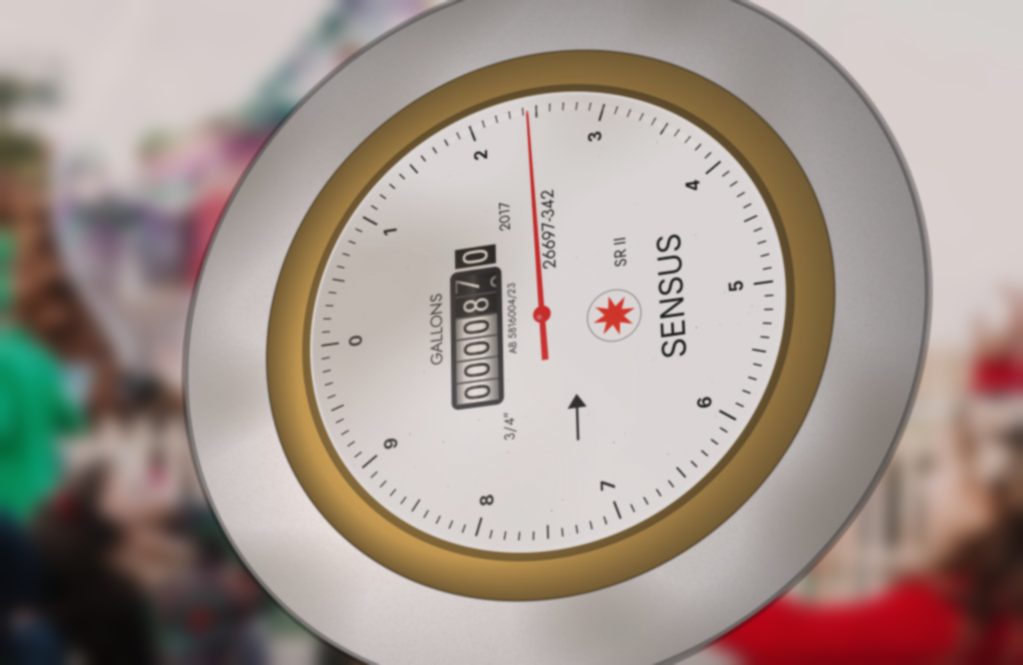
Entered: 872.4 gal
